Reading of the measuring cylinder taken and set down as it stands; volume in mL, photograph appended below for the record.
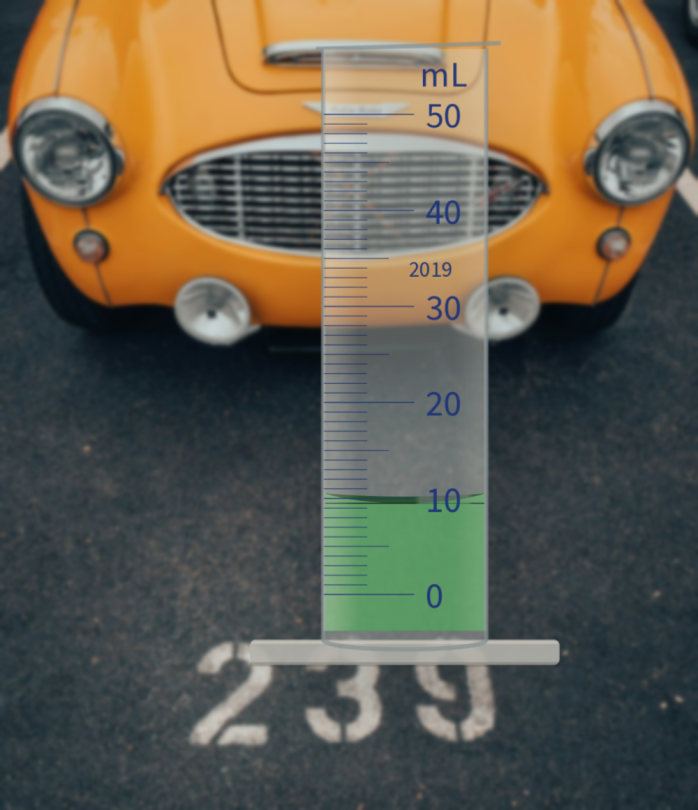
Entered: 9.5 mL
